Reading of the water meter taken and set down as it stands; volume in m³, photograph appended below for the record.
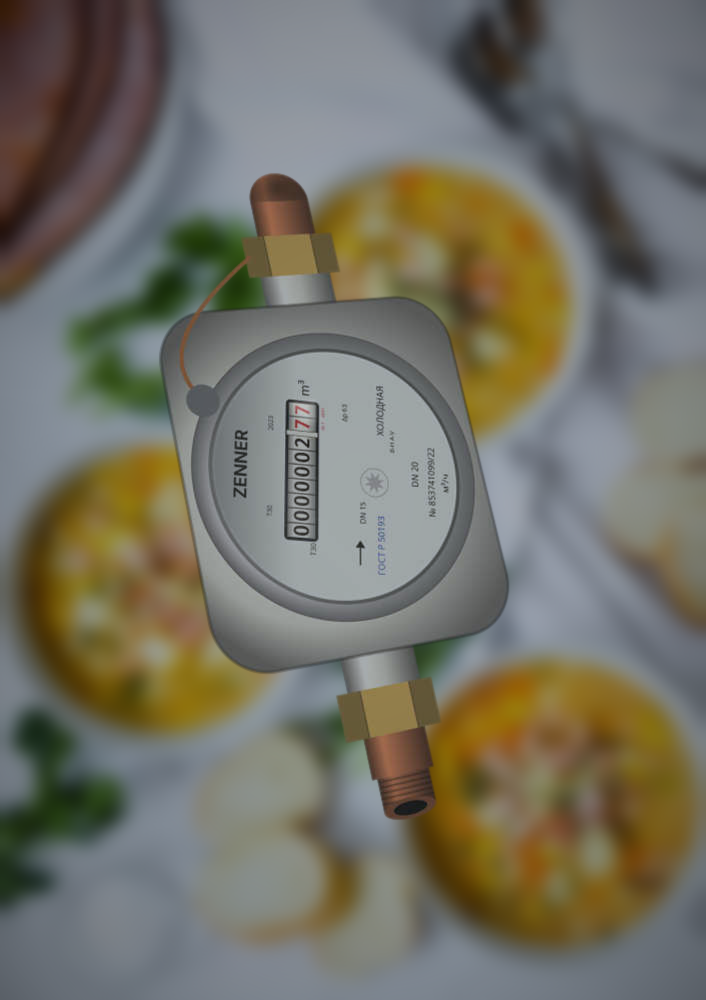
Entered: 2.77 m³
